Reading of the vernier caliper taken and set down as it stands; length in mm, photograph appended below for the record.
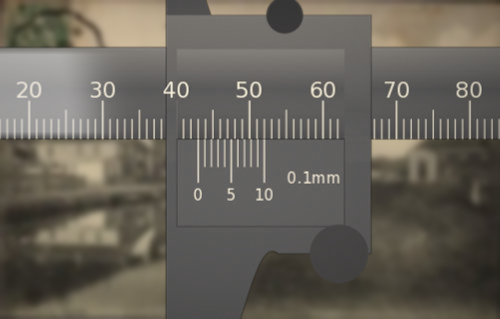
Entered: 43.0 mm
